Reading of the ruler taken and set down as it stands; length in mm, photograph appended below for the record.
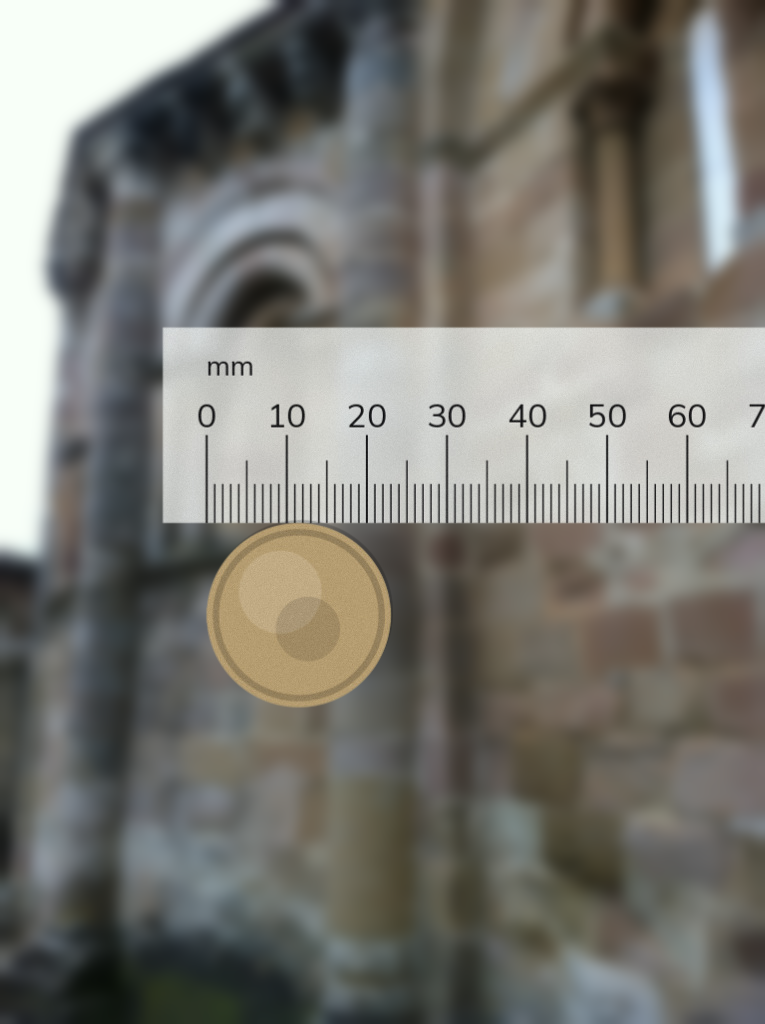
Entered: 23 mm
